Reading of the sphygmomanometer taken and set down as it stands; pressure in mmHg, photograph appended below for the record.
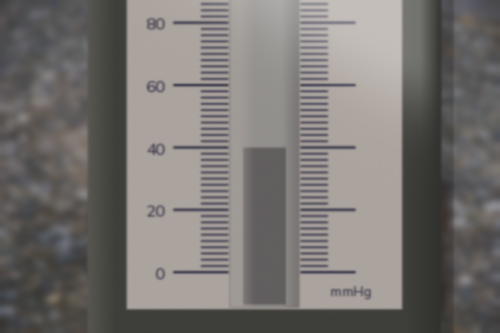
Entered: 40 mmHg
